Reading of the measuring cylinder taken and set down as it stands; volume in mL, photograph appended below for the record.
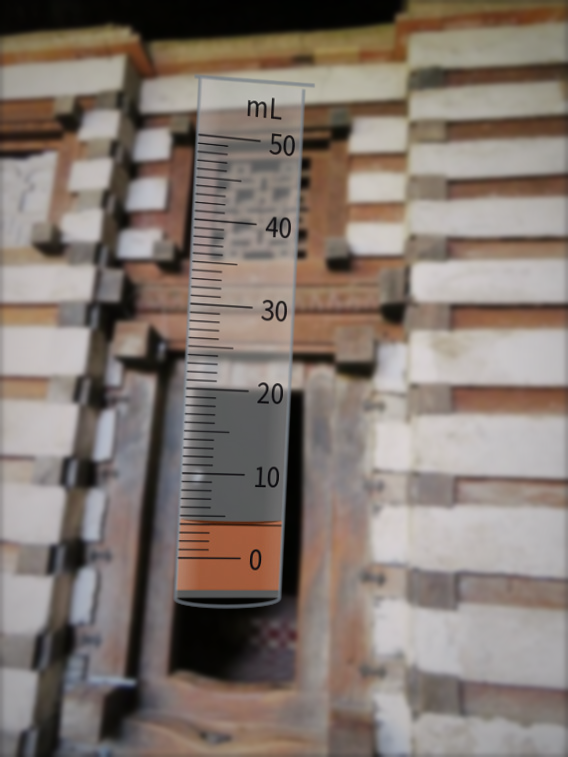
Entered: 4 mL
